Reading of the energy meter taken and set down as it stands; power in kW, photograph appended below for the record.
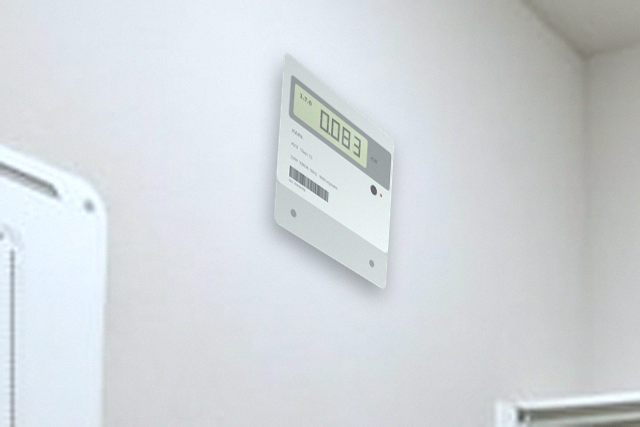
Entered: 0.083 kW
